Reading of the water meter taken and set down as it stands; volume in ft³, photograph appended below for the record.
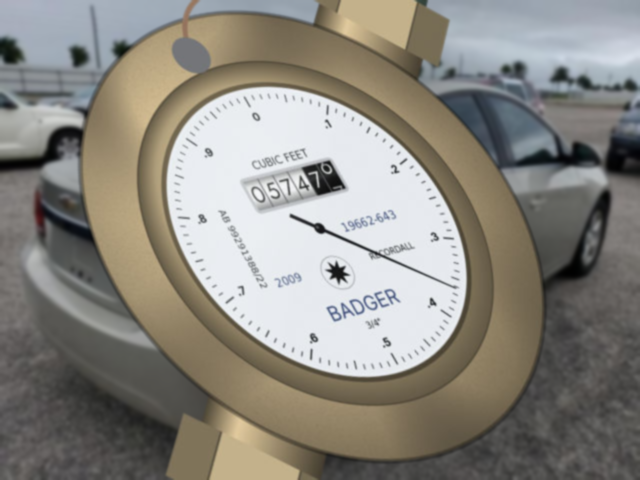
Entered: 57476.36 ft³
